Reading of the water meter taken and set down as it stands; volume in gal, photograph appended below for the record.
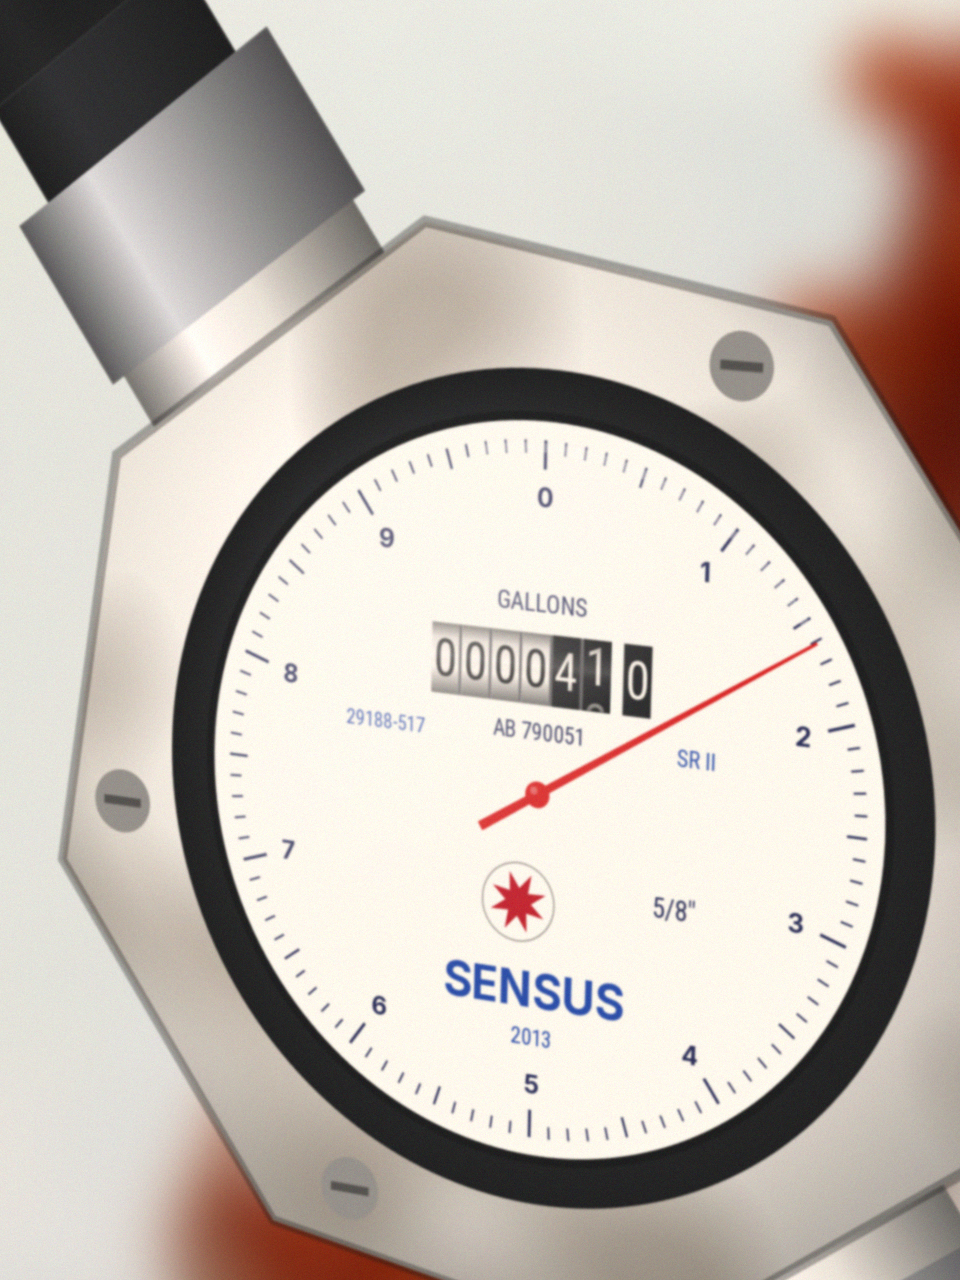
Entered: 411.6 gal
